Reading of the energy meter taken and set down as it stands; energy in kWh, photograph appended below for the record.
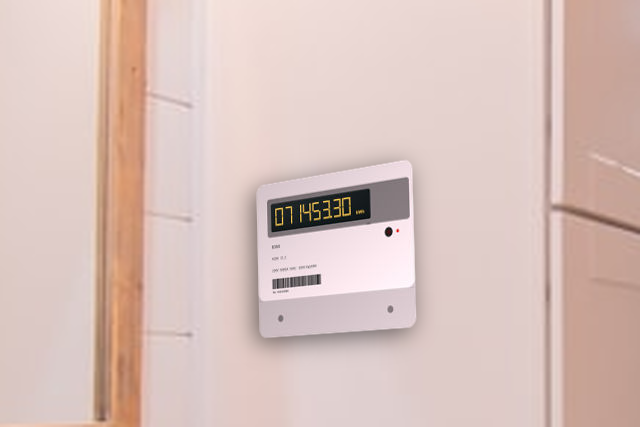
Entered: 71453.30 kWh
